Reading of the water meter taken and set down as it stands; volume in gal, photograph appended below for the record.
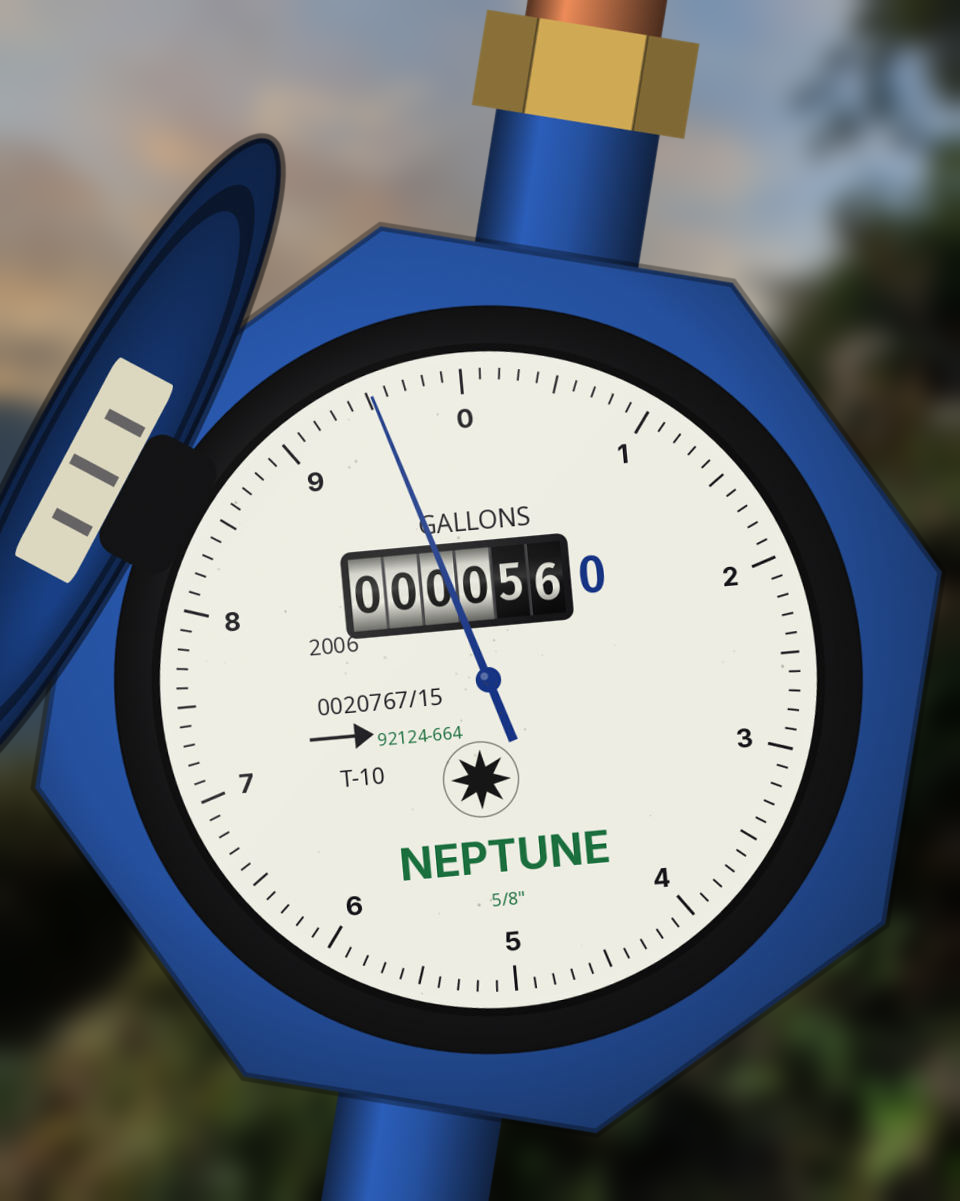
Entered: 559.5 gal
